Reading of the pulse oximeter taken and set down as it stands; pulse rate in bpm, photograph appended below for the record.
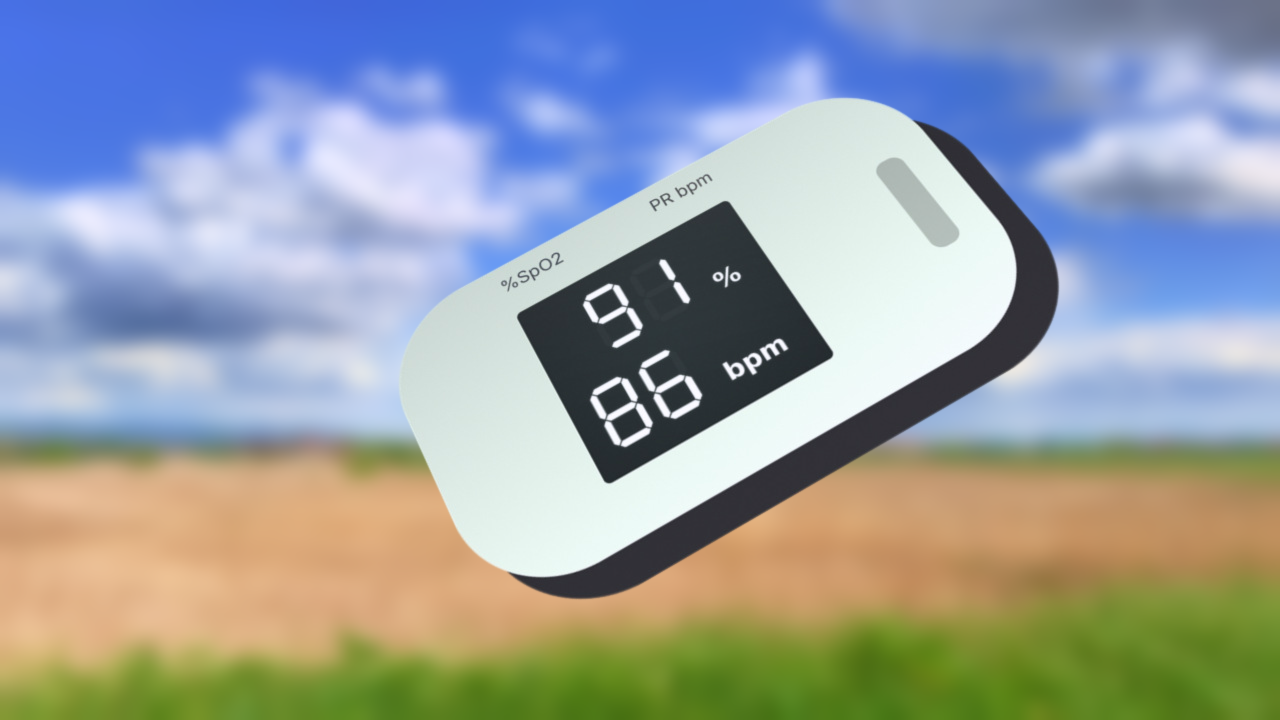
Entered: 86 bpm
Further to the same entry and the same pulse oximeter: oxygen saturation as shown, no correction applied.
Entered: 91 %
